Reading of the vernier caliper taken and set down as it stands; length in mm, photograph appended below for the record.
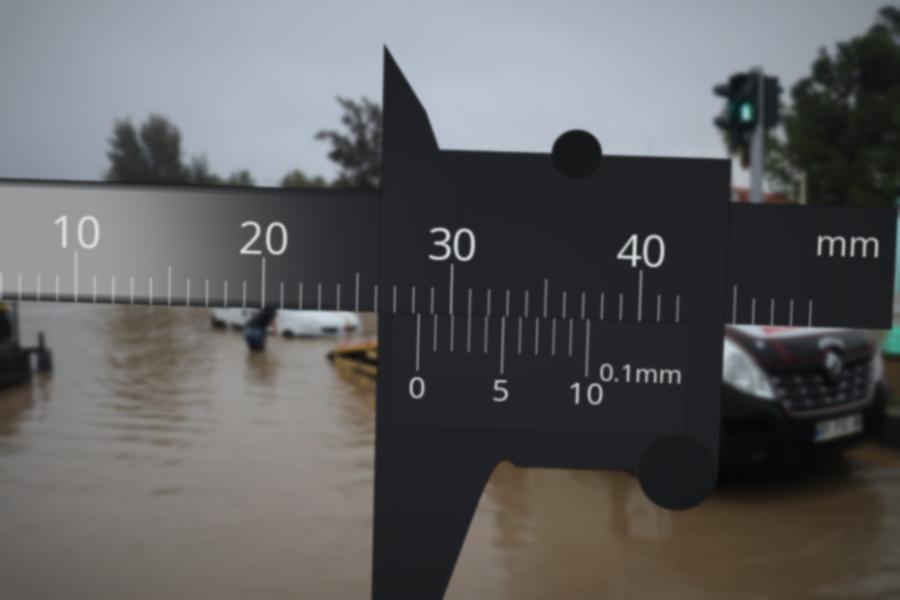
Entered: 28.3 mm
